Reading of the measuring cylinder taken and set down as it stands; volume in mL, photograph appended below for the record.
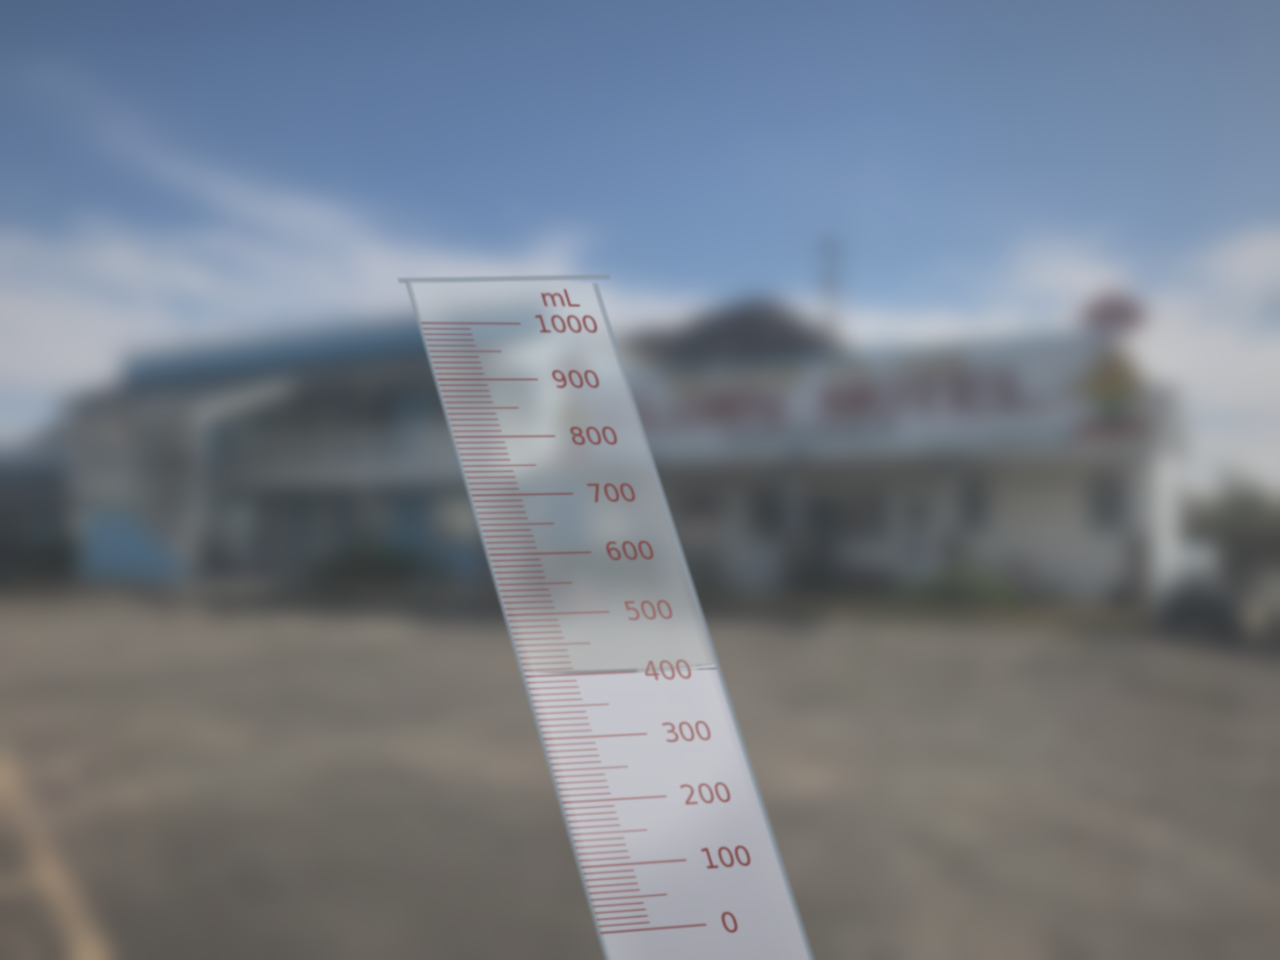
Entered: 400 mL
